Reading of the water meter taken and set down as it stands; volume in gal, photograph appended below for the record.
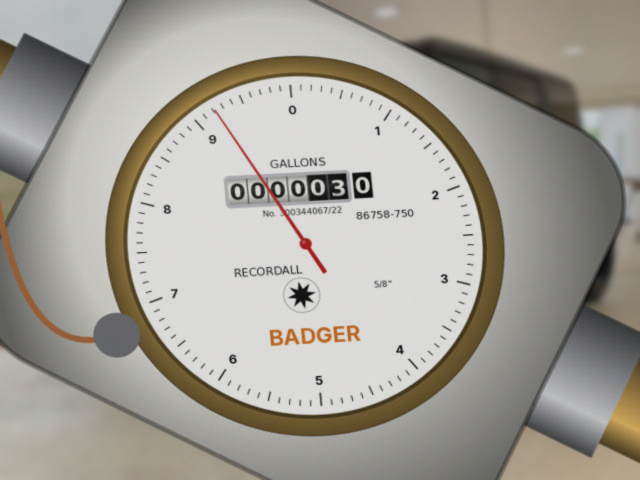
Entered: 29.2 gal
